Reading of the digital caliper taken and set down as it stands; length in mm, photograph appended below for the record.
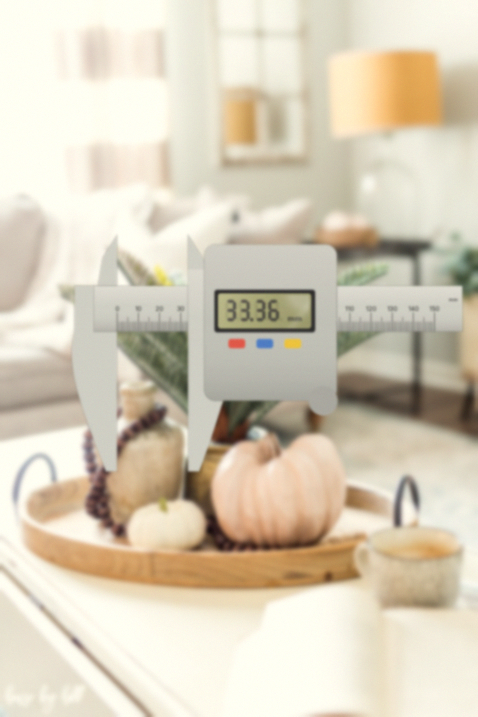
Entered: 33.36 mm
